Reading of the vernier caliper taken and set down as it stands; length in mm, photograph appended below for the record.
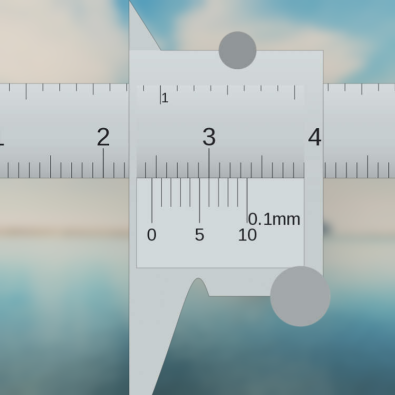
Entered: 24.6 mm
